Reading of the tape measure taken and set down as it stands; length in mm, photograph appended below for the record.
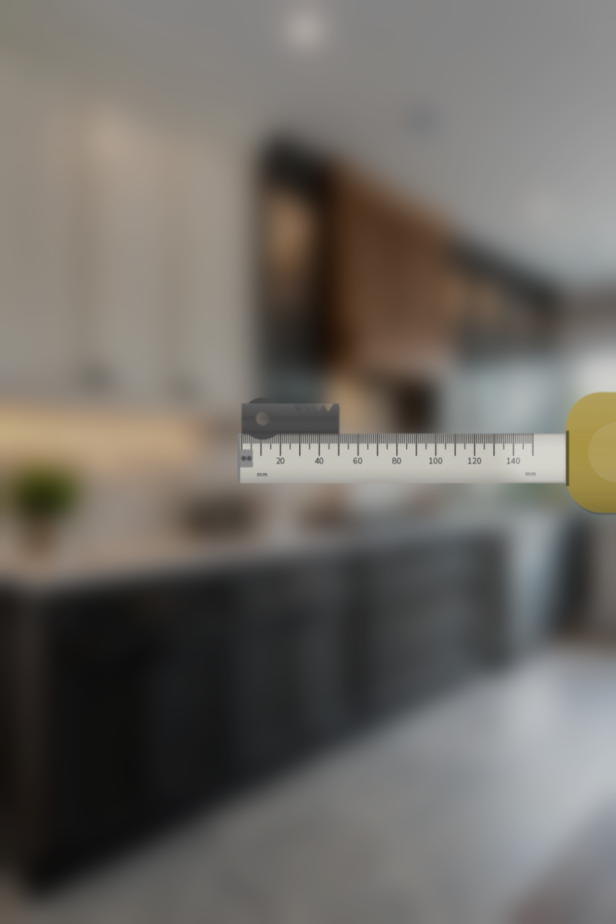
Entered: 50 mm
